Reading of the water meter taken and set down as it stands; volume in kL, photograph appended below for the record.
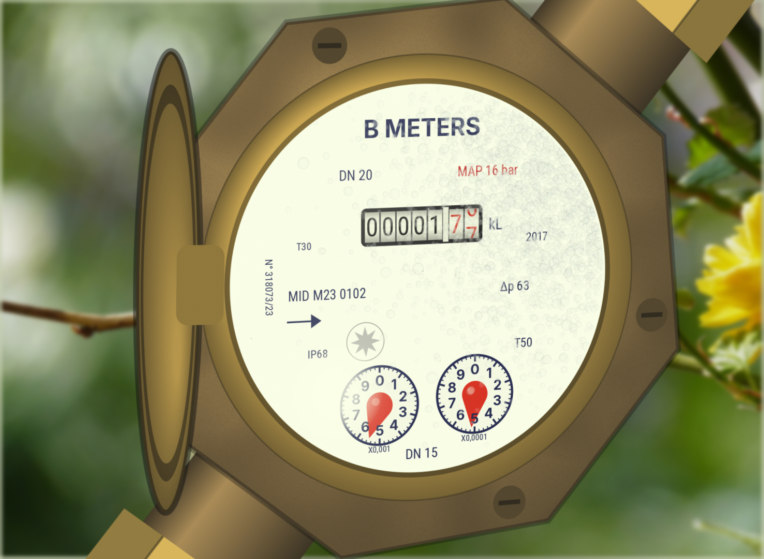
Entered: 1.7655 kL
